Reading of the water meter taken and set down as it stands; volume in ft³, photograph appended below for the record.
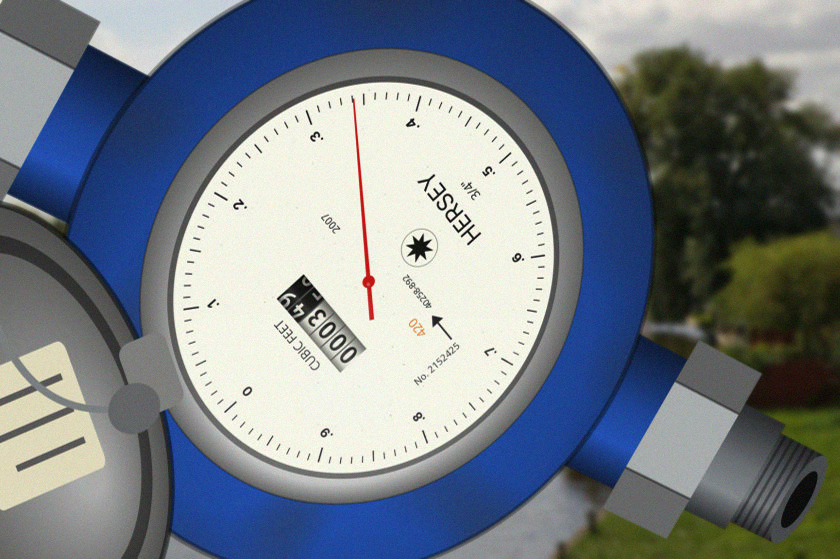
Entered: 349.34 ft³
